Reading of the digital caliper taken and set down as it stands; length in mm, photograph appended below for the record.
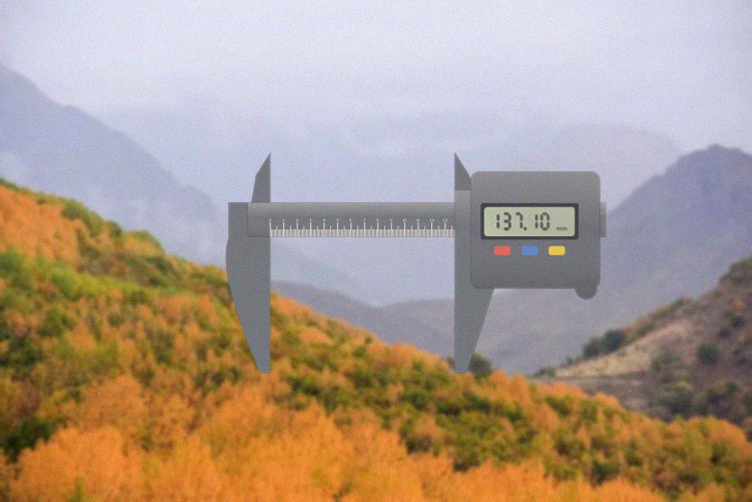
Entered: 137.10 mm
